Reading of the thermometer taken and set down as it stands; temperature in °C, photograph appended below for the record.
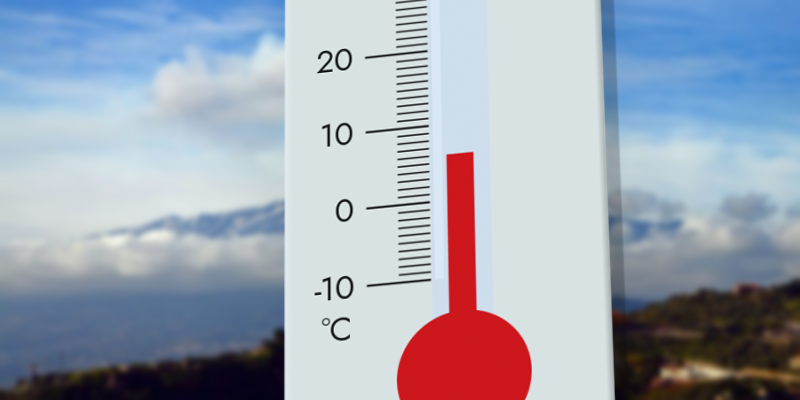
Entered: 6 °C
